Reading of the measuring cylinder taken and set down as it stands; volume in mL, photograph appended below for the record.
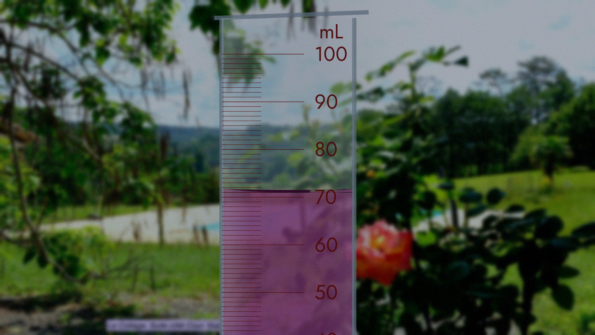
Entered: 71 mL
